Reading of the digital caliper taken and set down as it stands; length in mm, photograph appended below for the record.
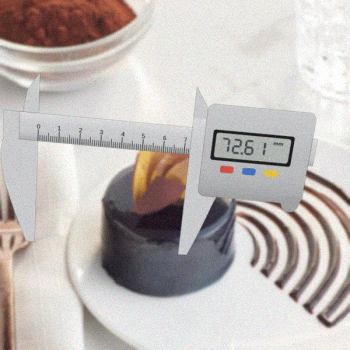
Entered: 72.61 mm
